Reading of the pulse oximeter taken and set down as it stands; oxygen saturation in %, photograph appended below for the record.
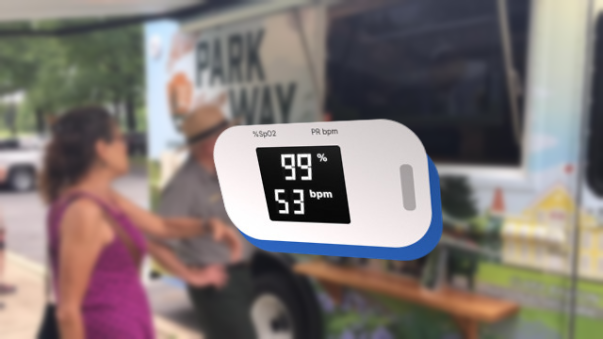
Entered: 99 %
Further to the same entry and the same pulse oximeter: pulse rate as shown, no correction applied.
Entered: 53 bpm
